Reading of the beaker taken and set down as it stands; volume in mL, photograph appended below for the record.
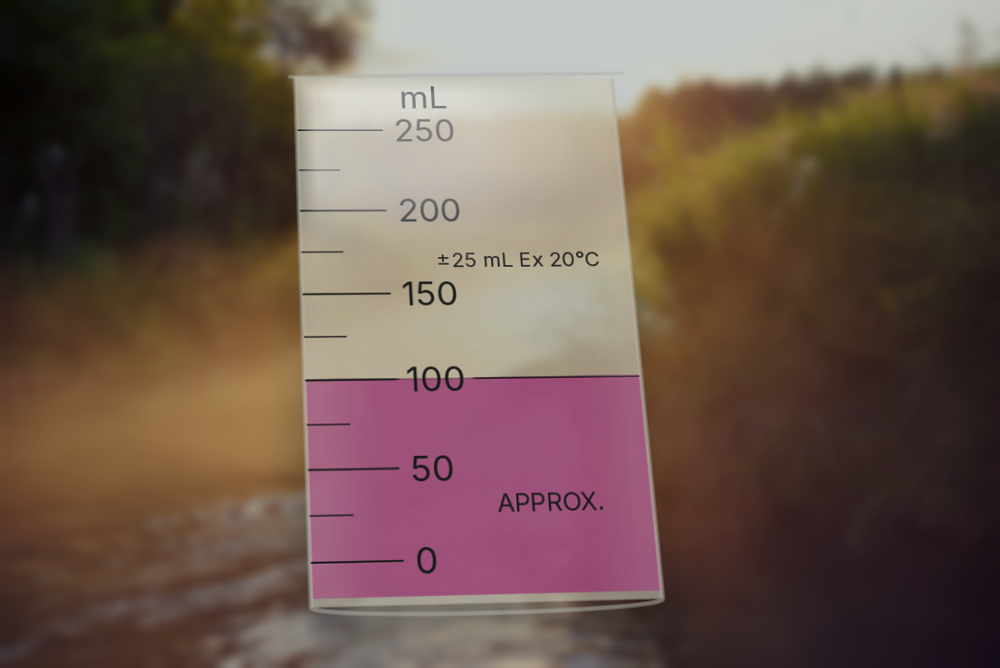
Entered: 100 mL
